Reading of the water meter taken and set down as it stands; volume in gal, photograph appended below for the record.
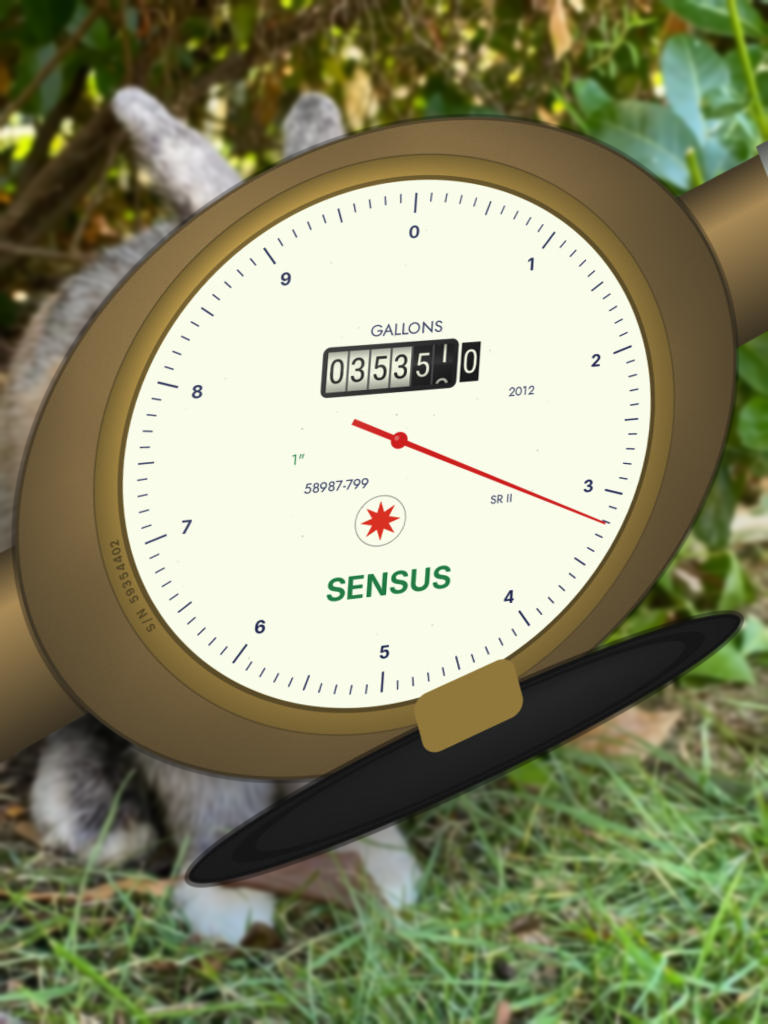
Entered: 353513.2 gal
